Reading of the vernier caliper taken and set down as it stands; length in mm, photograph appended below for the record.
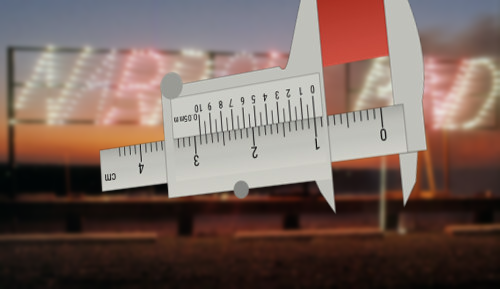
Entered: 10.0 mm
